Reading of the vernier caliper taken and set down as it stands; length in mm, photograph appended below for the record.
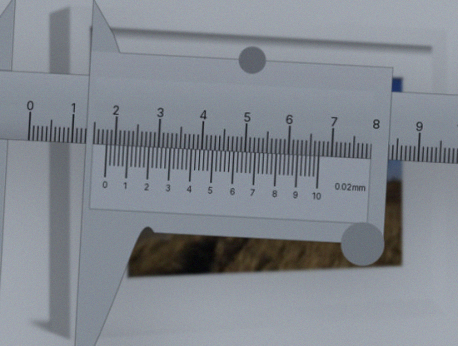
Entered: 18.0 mm
